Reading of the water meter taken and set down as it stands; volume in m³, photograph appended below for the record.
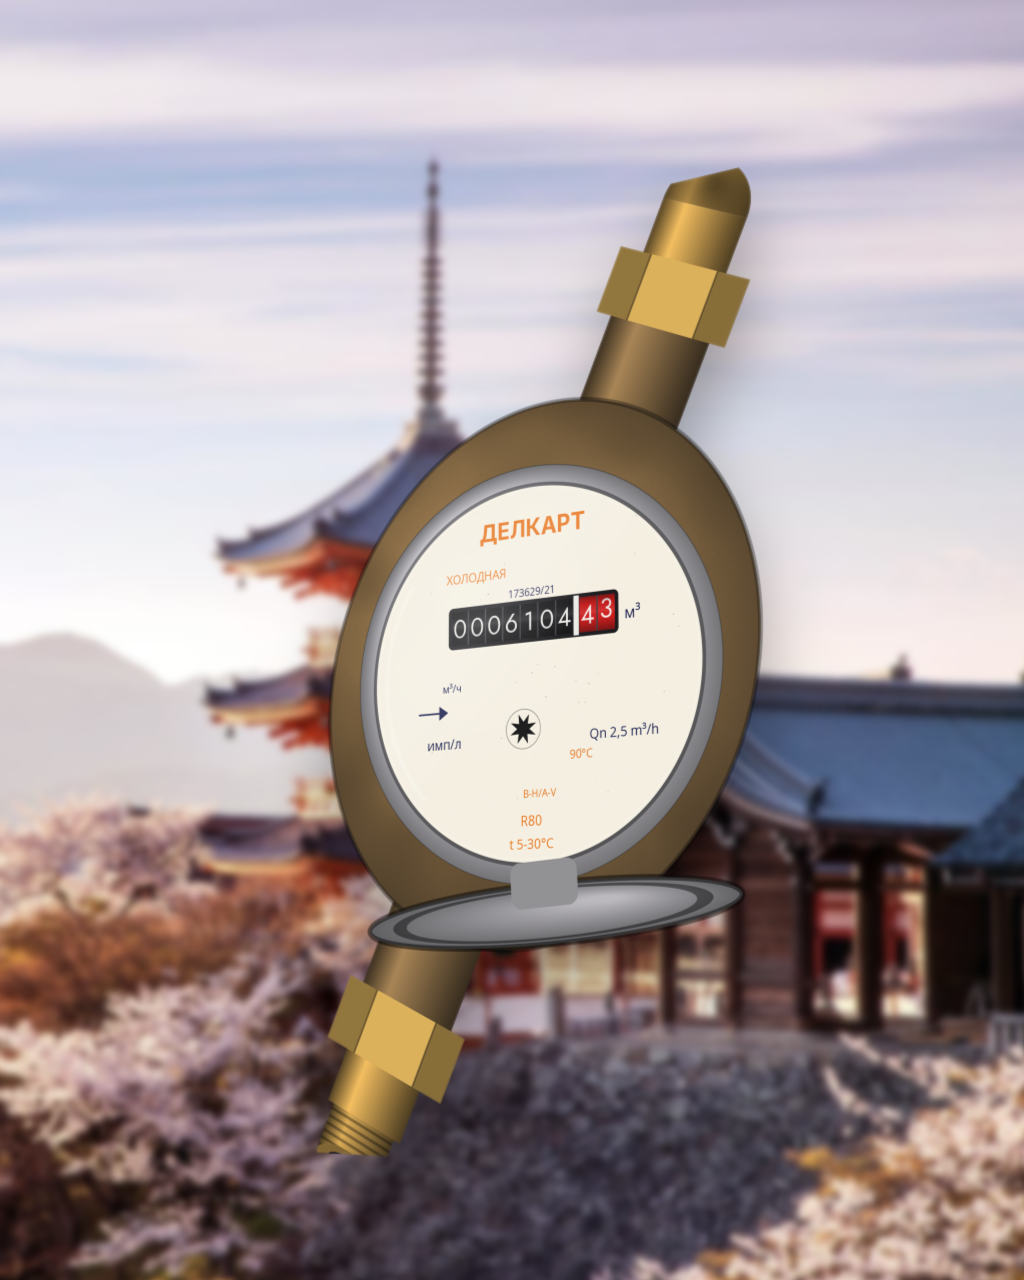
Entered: 6104.43 m³
